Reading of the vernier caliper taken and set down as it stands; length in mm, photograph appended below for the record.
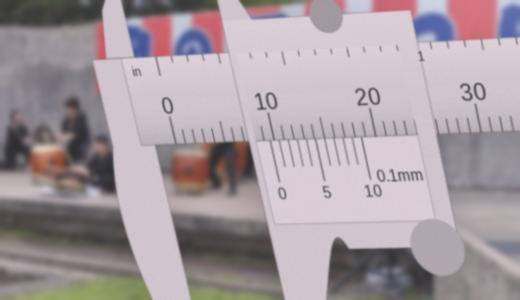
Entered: 9.6 mm
